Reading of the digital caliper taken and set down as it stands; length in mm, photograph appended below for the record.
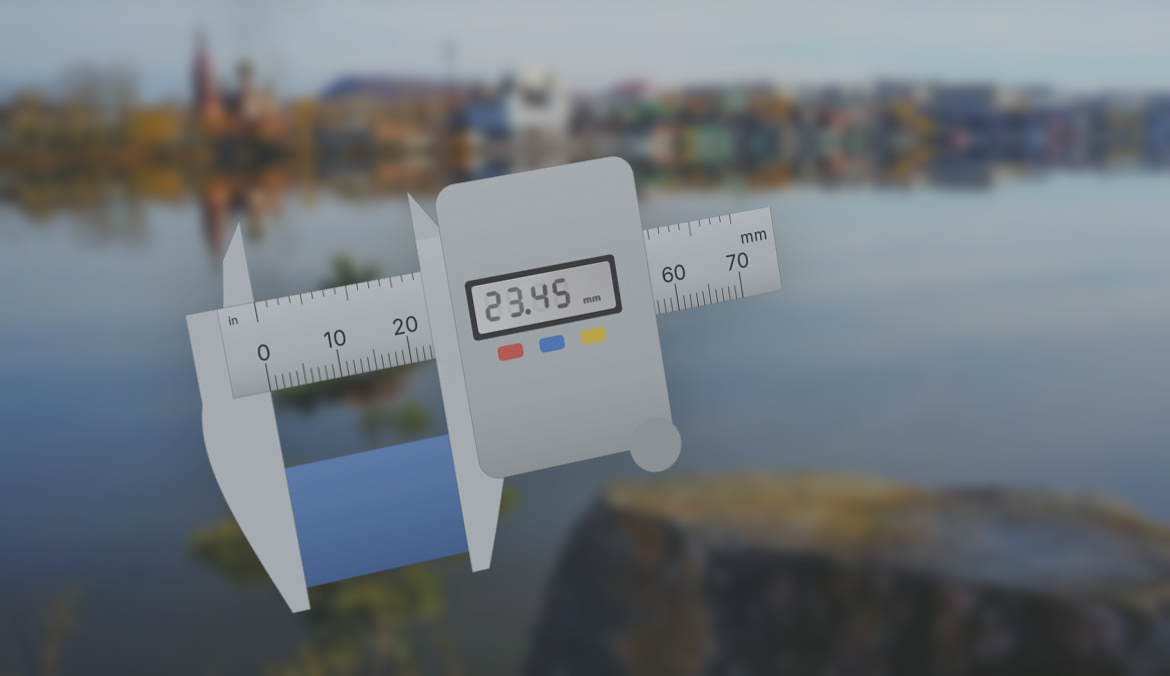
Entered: 23.45 mm
